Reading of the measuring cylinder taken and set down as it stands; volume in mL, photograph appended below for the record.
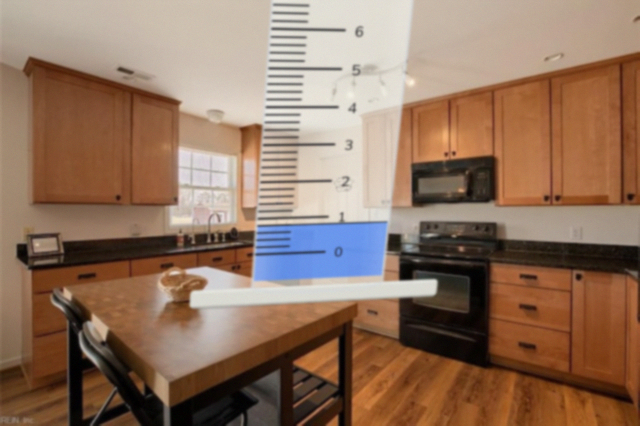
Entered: 0.8 mL
